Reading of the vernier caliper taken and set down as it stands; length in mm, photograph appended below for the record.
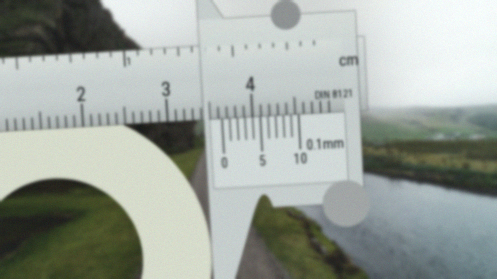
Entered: 36.4 mm
